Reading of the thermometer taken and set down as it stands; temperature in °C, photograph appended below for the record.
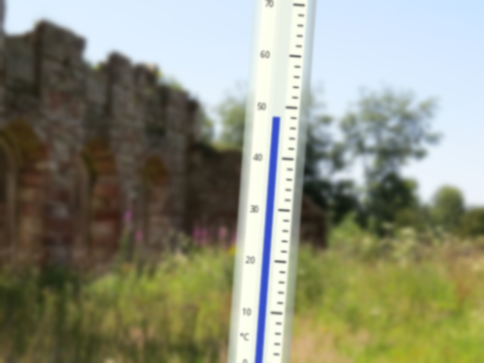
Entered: 48 °C
